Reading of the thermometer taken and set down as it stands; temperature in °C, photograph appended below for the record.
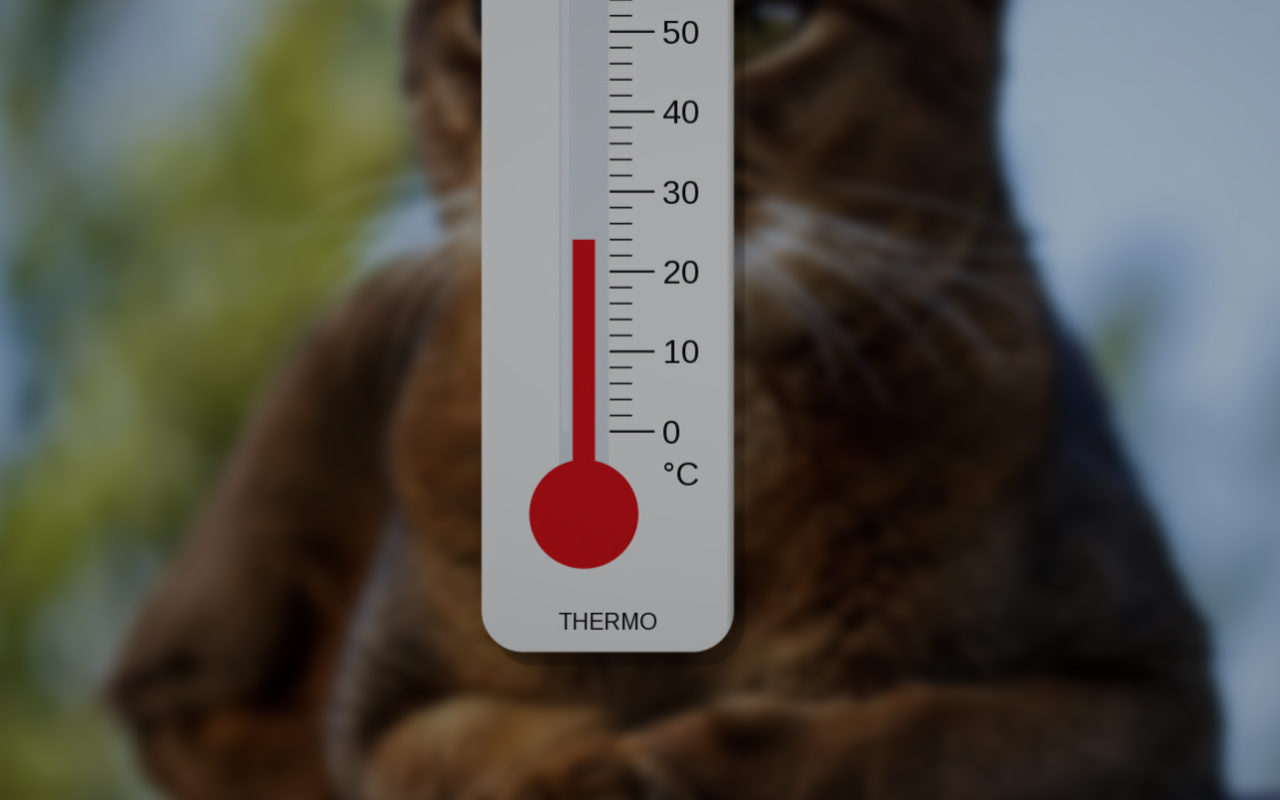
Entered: 24 °C
